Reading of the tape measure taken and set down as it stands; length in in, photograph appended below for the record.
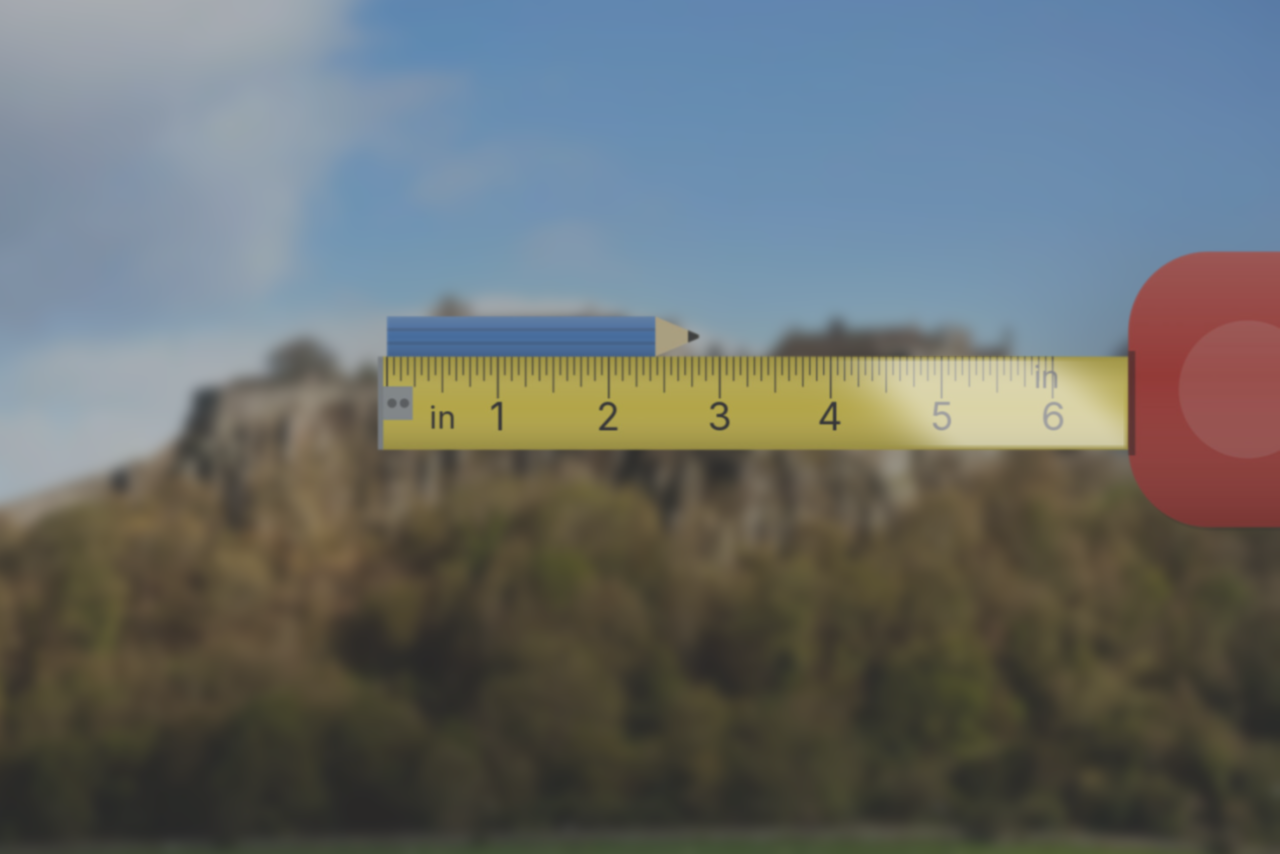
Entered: 2.8125 in
